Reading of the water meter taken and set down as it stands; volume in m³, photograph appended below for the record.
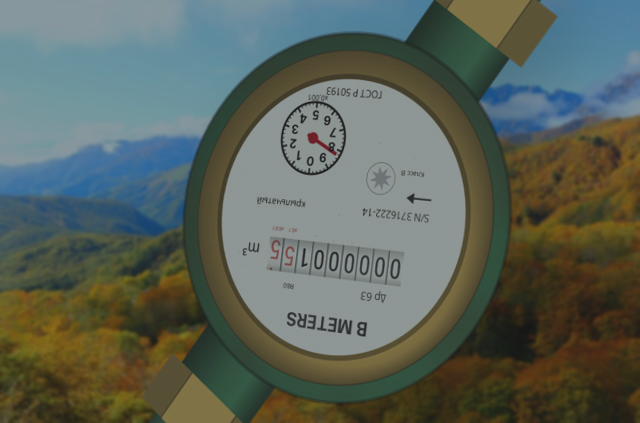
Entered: 1.548 m³
